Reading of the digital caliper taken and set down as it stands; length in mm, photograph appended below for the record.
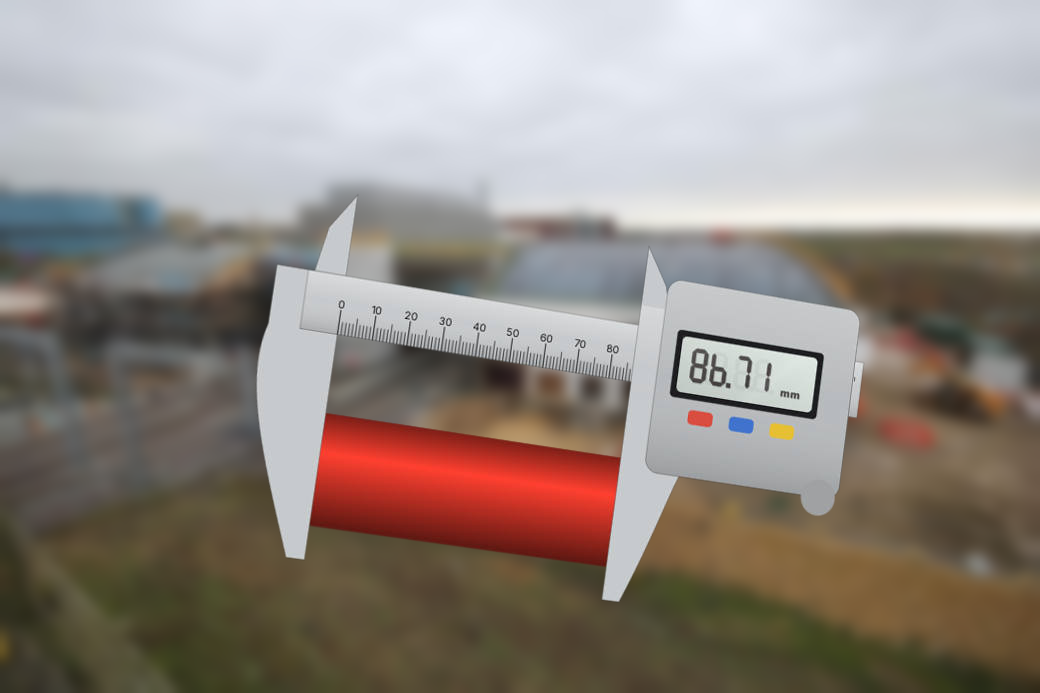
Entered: 86.71 mm
